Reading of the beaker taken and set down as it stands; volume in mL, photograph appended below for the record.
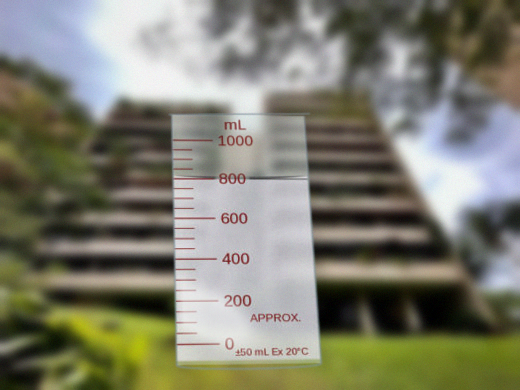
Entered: 800 mL
